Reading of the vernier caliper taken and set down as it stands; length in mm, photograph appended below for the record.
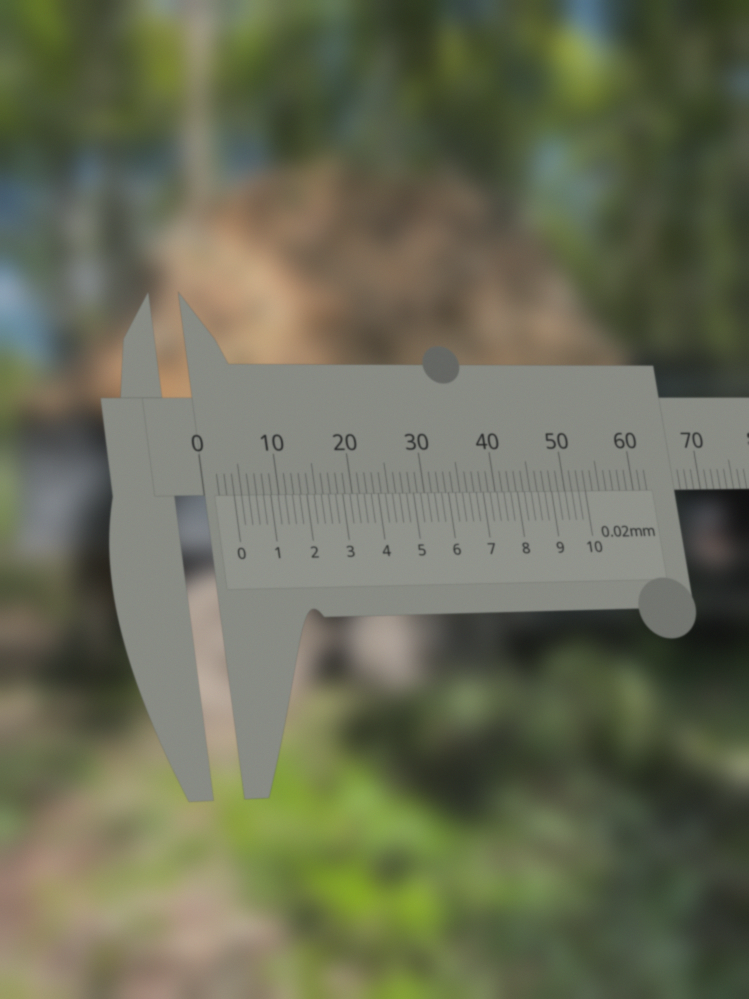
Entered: 4.0 mm
